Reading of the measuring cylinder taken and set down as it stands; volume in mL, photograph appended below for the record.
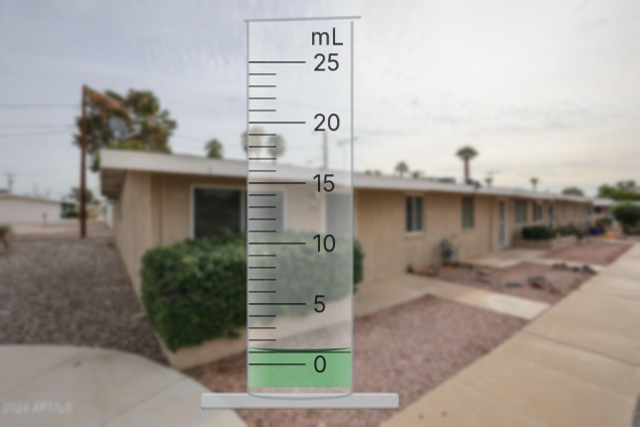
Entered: 1 mL
